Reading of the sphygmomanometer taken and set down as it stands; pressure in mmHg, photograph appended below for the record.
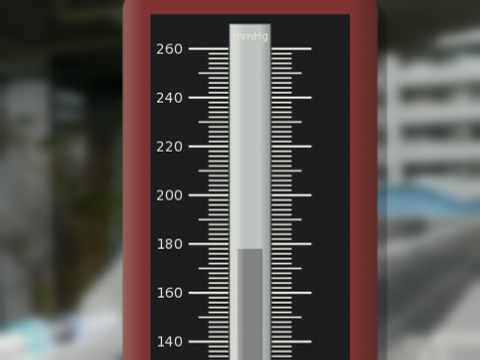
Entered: 178 mmHg
